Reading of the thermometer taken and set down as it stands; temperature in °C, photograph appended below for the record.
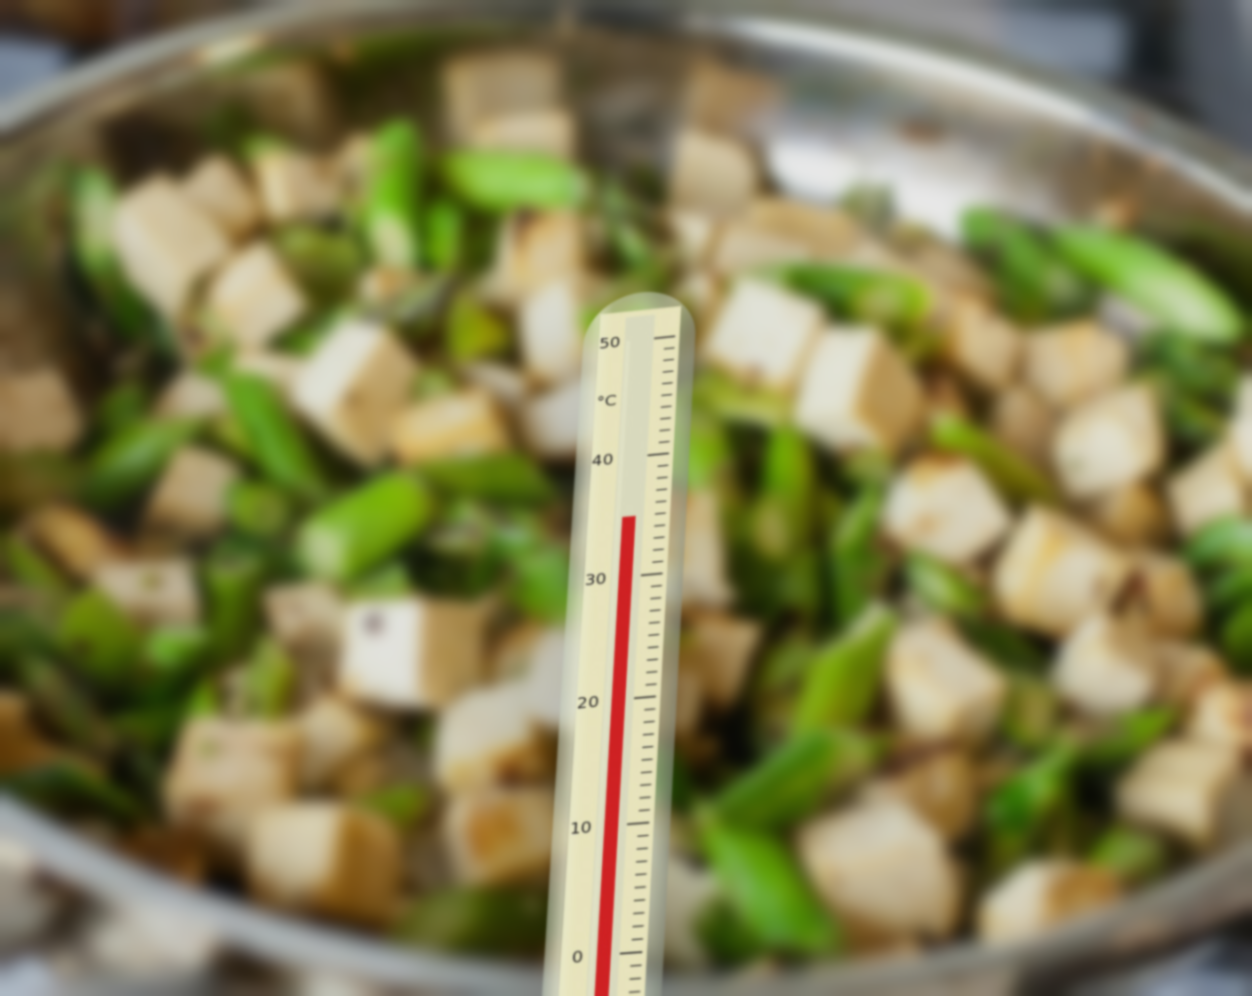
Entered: 35 °C
